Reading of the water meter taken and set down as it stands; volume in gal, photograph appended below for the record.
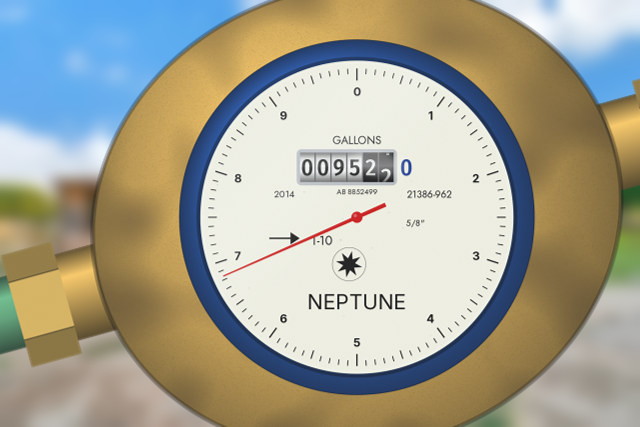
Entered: 95216.8 gal
